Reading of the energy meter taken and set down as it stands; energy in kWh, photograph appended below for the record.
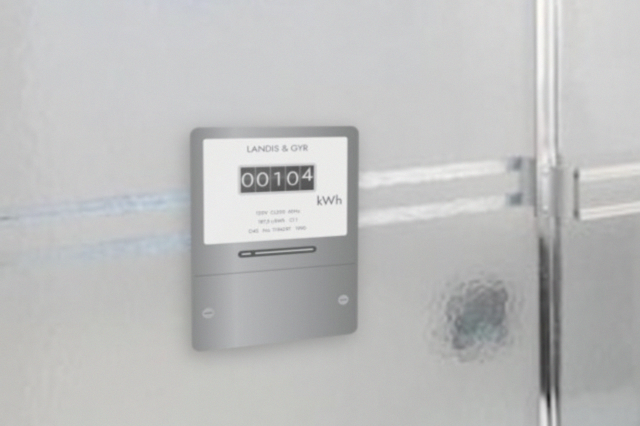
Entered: 104 kWh
